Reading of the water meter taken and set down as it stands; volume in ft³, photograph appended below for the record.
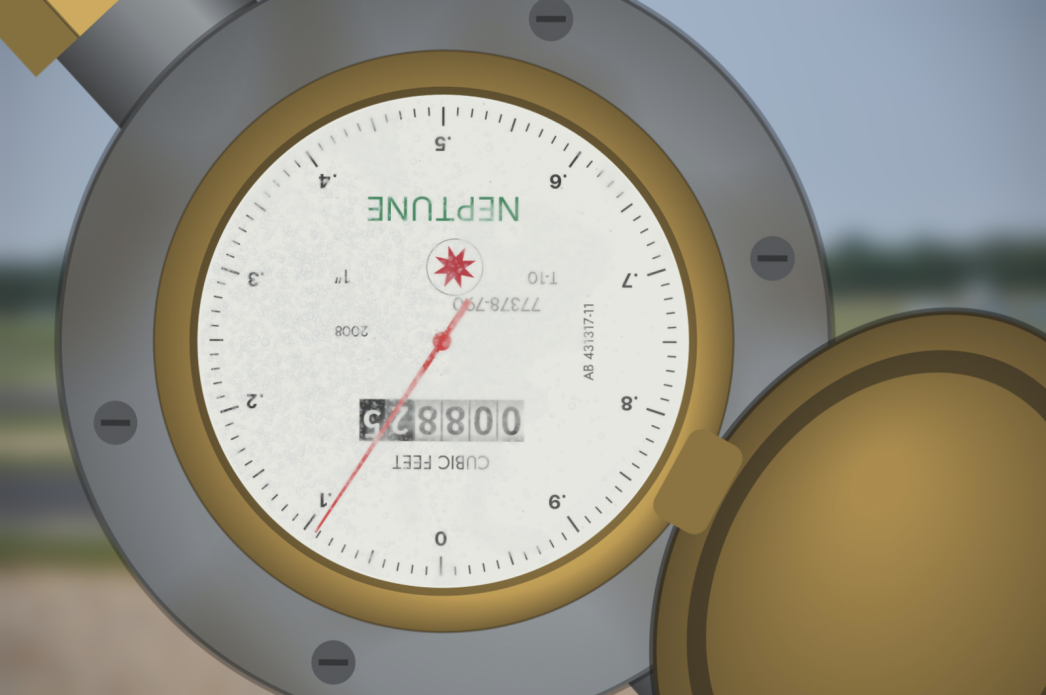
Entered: 8825.09 ft³
